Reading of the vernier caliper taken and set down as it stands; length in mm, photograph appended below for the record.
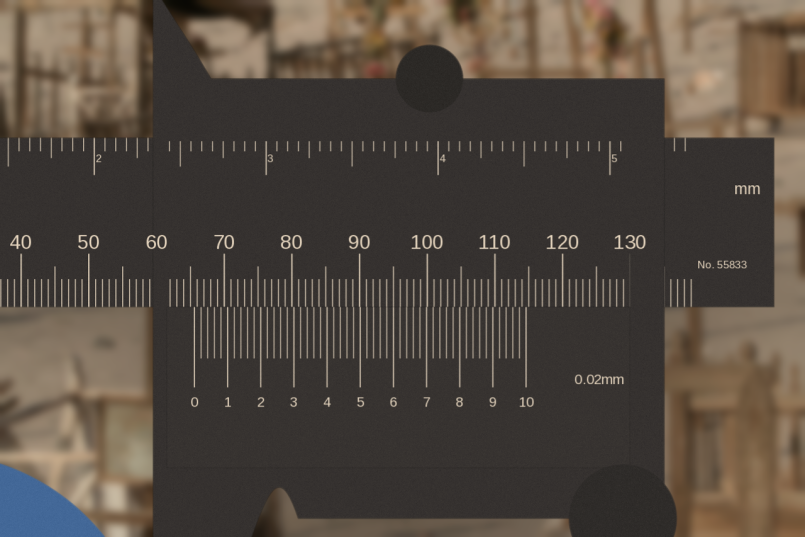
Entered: 65.6 mm
